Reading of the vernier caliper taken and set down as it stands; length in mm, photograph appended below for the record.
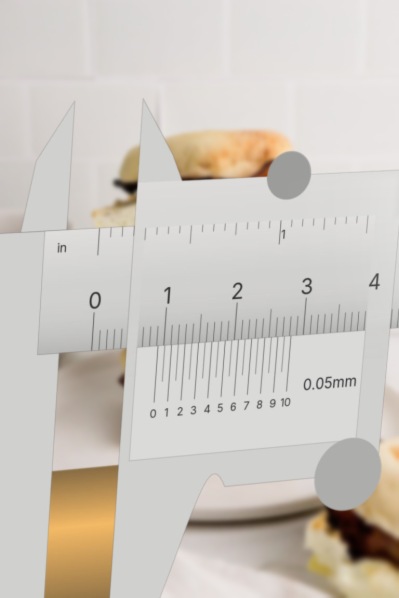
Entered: 9.2 mm
